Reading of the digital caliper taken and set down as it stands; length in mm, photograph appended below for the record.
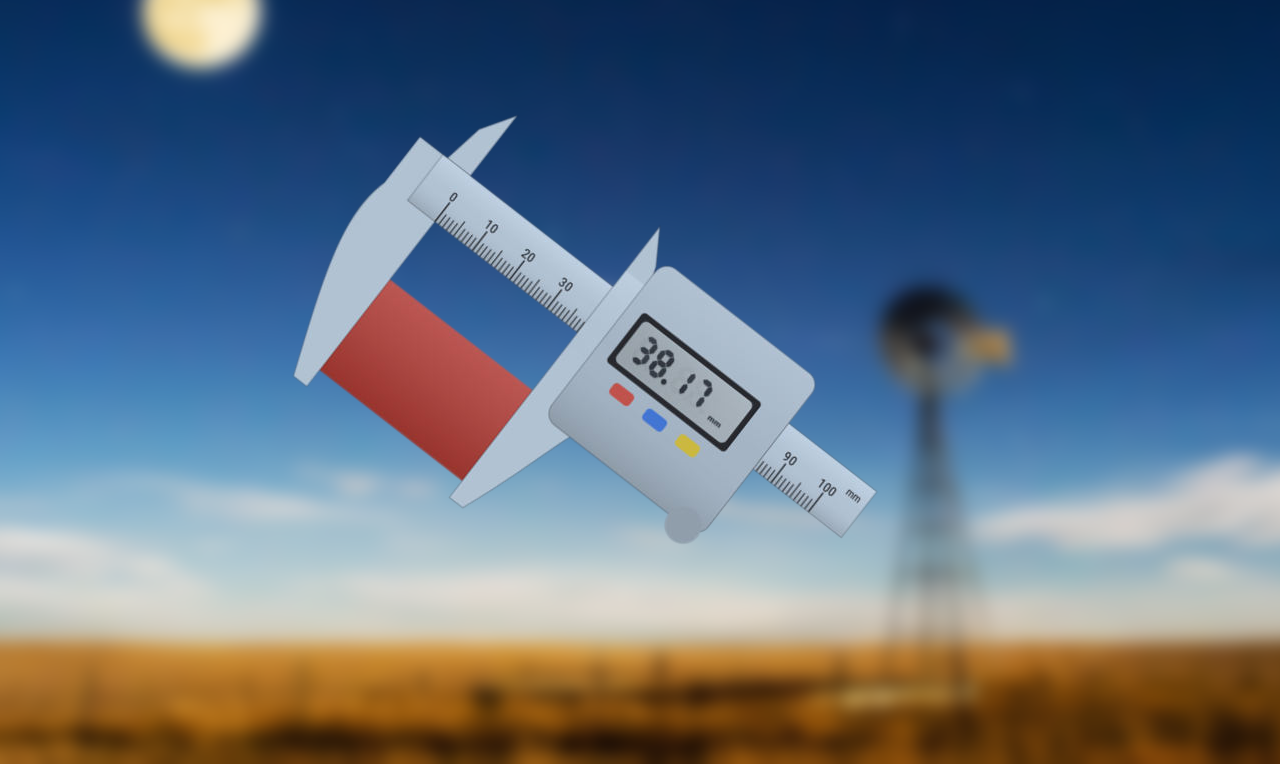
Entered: 38.17 mm
